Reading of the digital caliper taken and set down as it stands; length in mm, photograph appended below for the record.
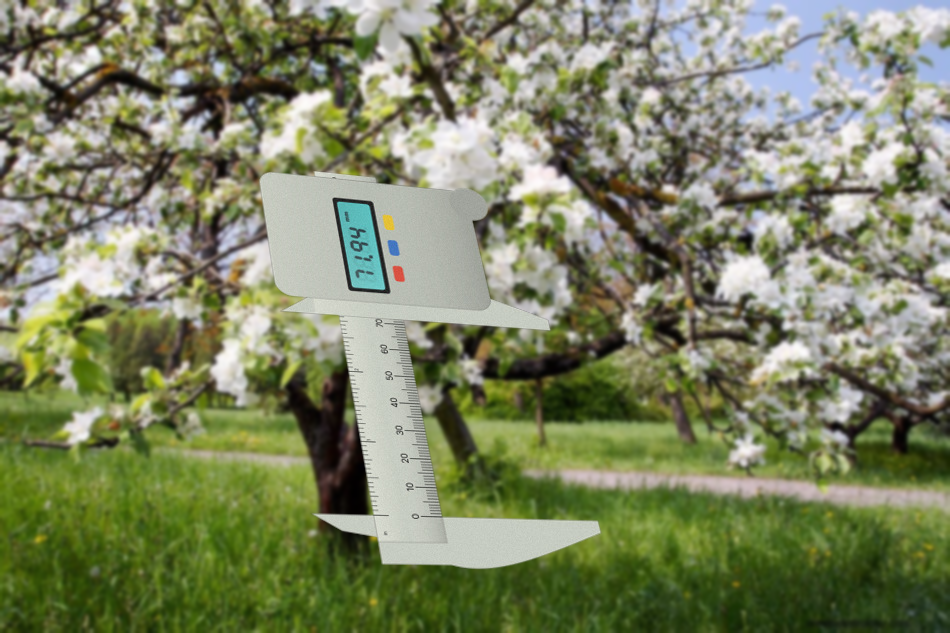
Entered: 71.94 mm
